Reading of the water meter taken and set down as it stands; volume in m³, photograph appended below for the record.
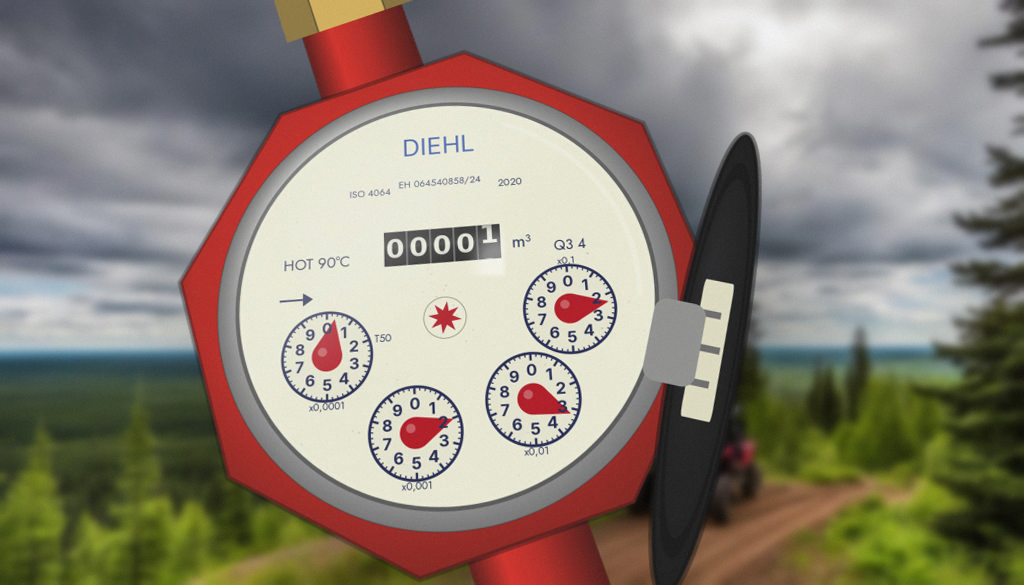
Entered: 1.2320 m³
